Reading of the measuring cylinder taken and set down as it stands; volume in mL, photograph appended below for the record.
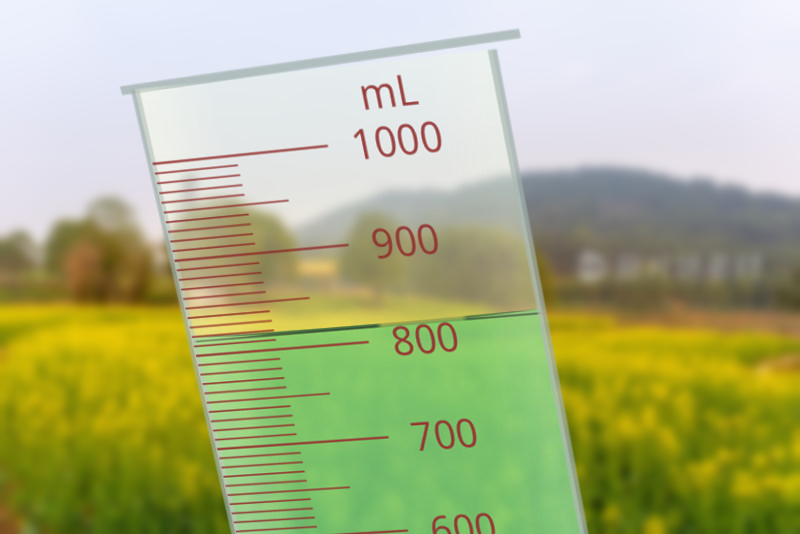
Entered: 815 mL
